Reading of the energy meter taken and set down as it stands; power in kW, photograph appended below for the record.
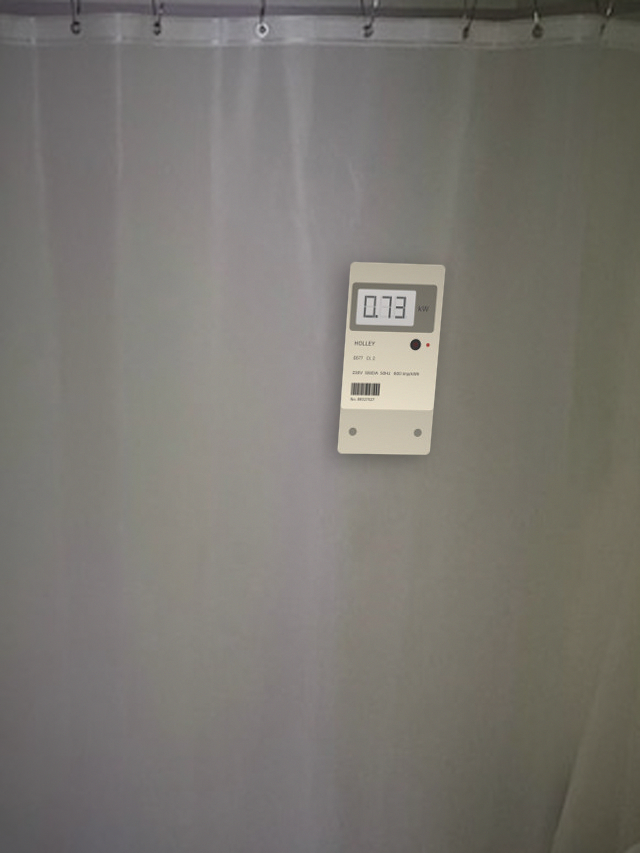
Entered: 0.73 kW
